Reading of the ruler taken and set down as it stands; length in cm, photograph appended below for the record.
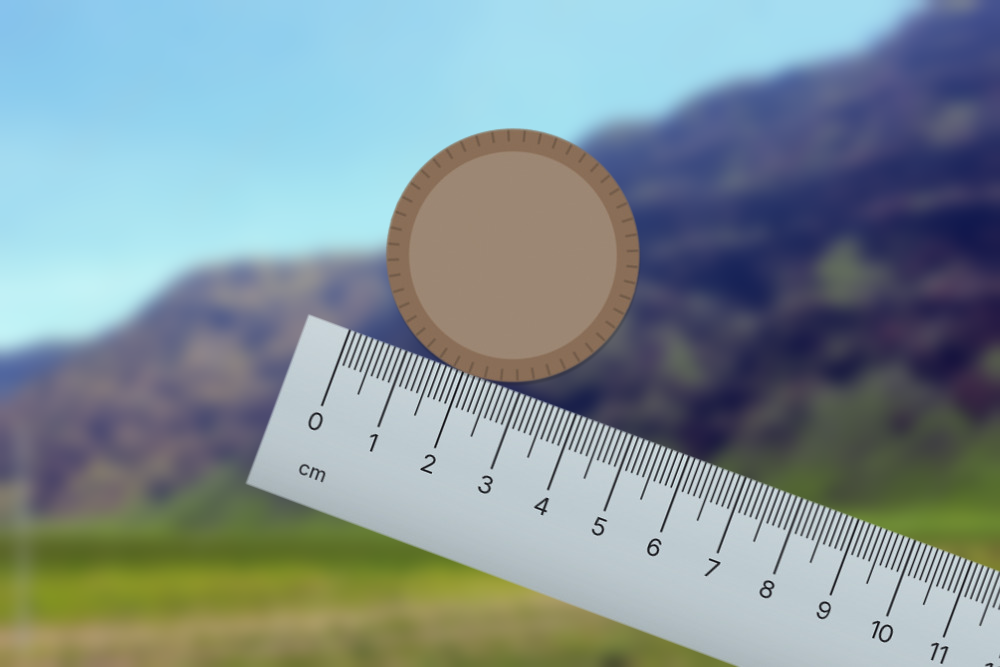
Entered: 4.2 cm
